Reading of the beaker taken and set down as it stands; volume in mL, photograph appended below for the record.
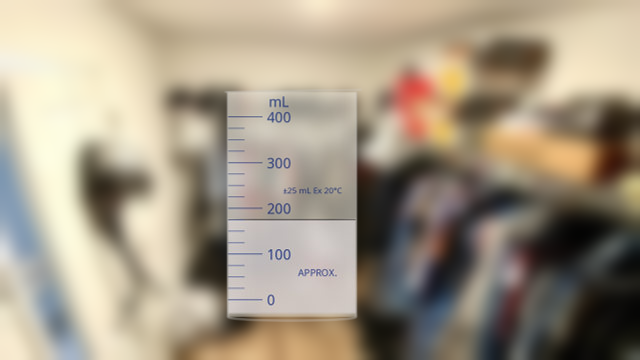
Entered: 175 mL
